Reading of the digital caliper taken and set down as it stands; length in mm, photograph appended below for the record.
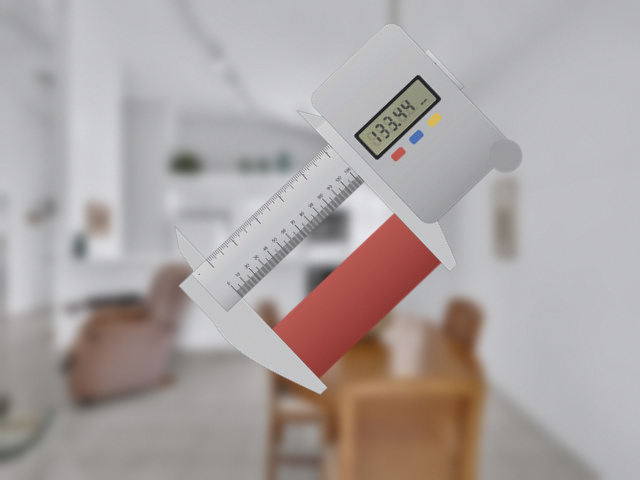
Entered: 133.44 mm
